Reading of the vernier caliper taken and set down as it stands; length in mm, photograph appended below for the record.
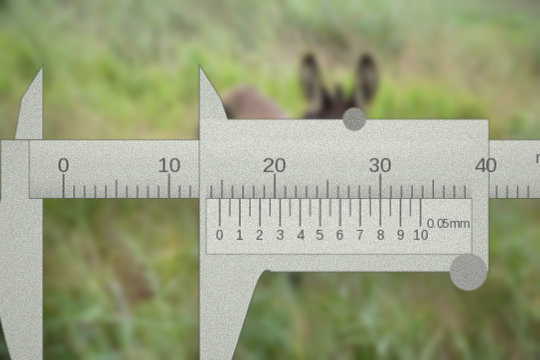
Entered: 14.8 mm
